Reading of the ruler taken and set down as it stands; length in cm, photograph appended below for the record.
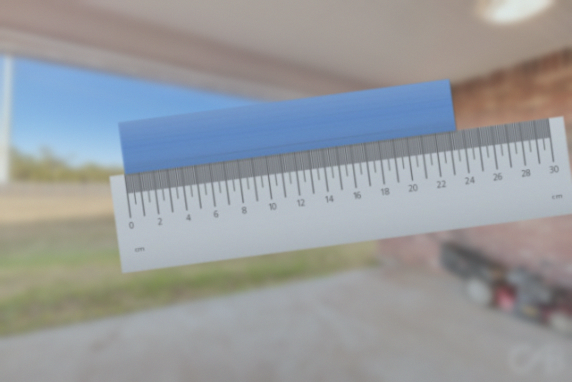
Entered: 23.5 cm
